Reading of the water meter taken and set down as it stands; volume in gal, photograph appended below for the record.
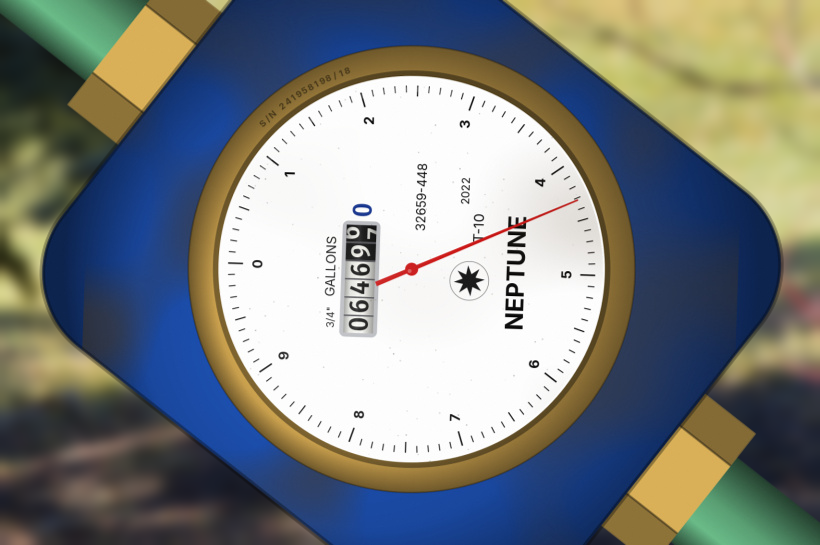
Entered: 646964.3 gal
